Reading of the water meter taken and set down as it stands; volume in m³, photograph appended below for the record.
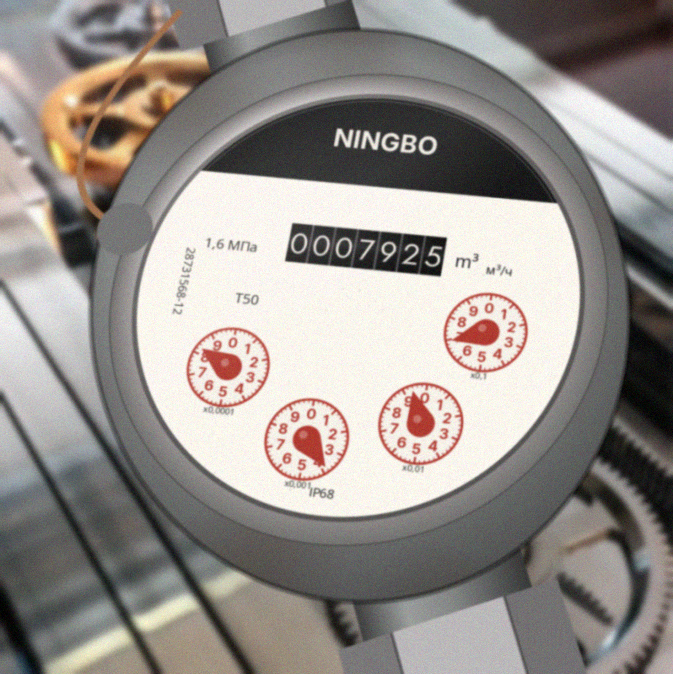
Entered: 7925.6938 m³
